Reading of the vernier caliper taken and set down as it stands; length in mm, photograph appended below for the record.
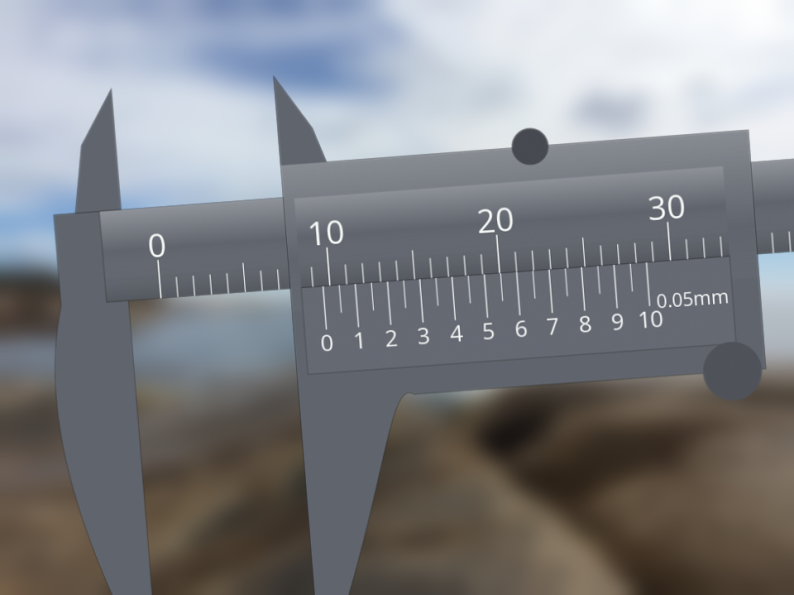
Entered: 9.6 mm
